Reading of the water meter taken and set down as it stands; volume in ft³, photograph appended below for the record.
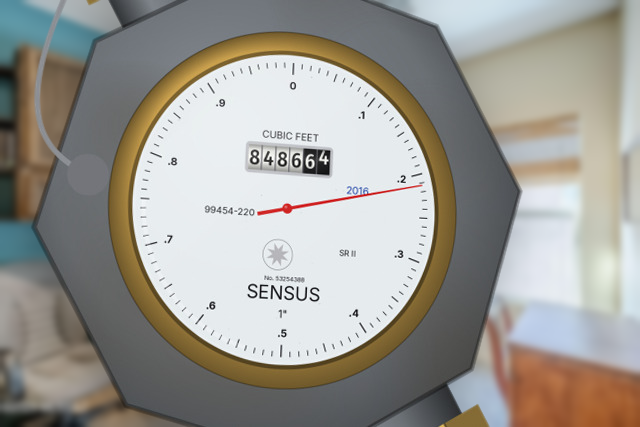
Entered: 848664.21 ft³
